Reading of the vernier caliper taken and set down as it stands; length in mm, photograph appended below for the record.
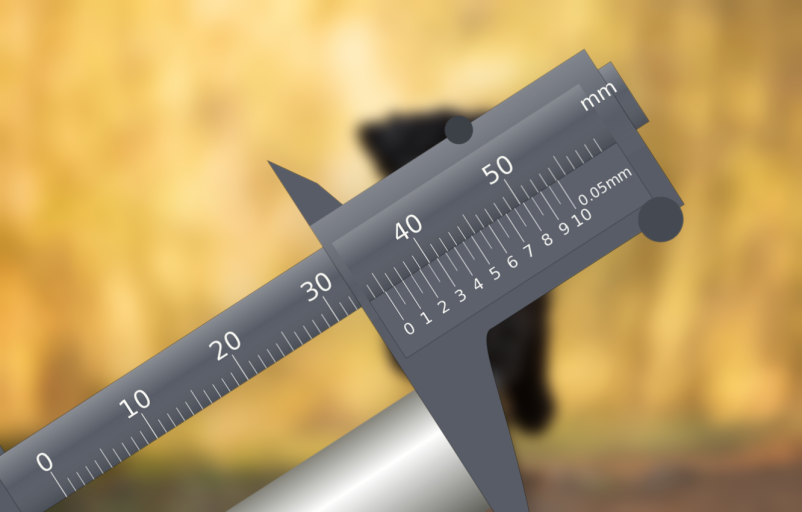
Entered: 35.1 mm
